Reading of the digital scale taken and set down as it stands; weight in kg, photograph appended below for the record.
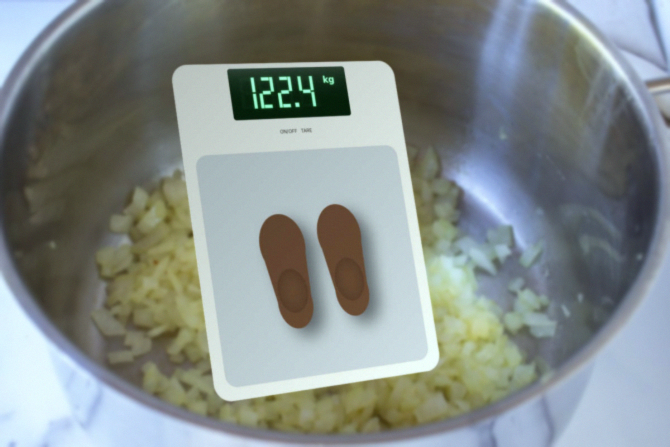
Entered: 122.4 kg
